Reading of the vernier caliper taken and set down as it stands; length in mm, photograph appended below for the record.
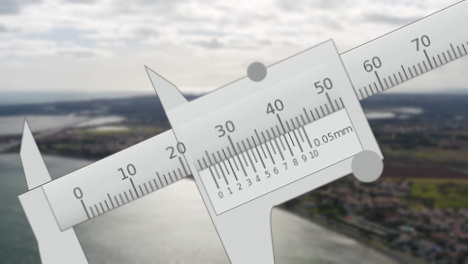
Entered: 24.4 mm
